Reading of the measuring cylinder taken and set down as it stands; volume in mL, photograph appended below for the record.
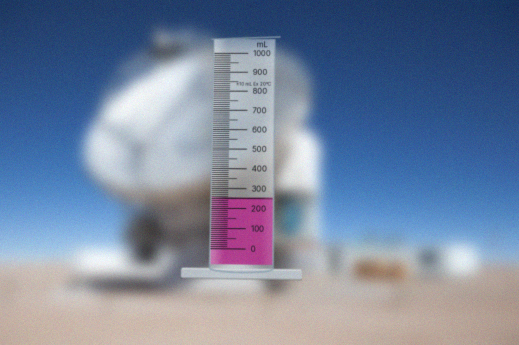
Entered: 250 mL
